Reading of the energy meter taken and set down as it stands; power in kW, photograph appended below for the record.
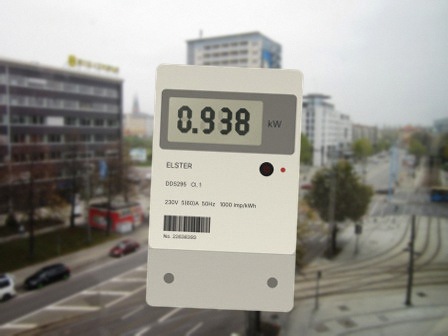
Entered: 0.938 kW
